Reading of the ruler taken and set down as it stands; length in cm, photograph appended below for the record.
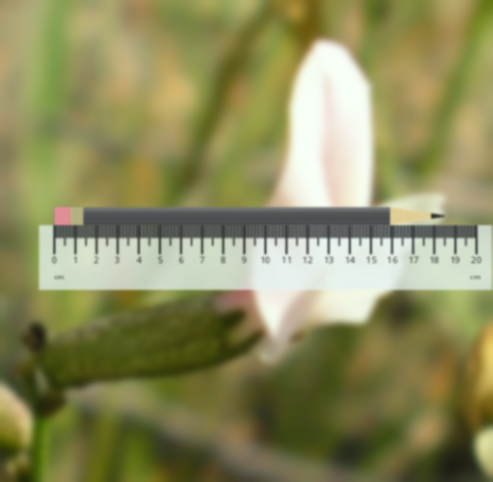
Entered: 18.5 cm
